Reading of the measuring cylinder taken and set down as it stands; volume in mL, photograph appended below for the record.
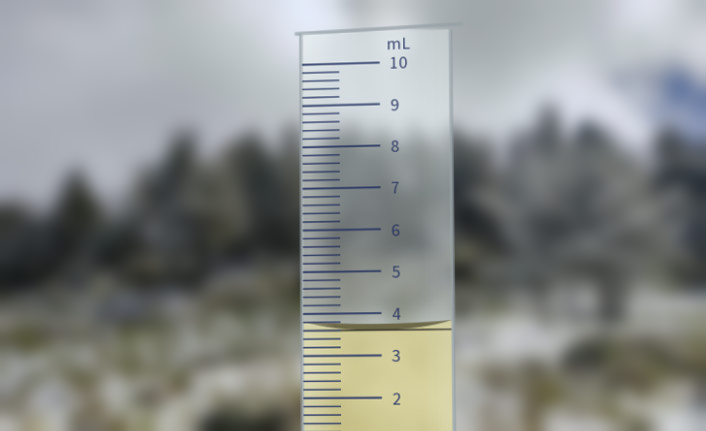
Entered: 3.6 mL
